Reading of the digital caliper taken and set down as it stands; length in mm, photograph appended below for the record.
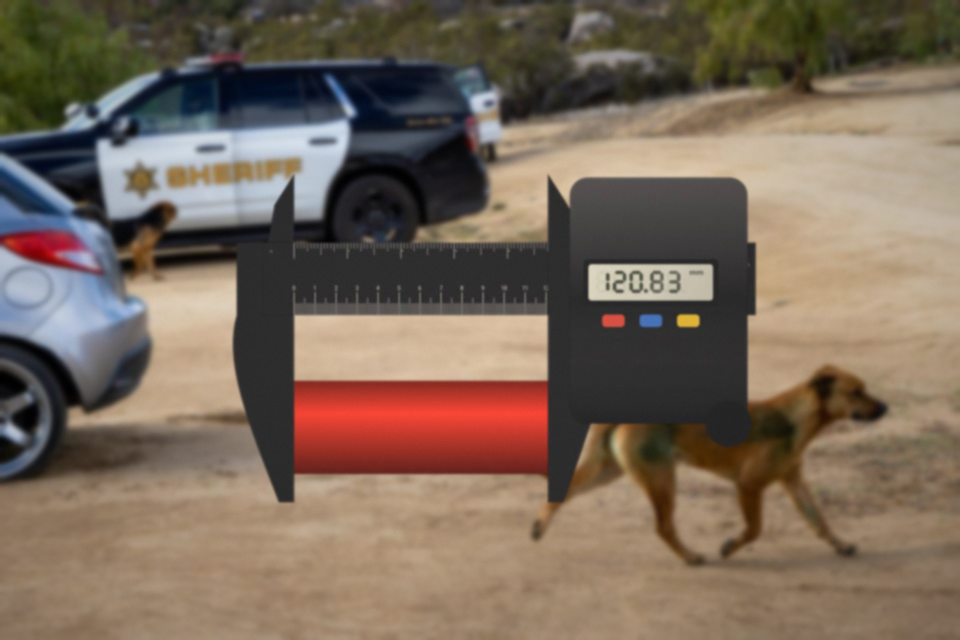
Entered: 120.83 mm
